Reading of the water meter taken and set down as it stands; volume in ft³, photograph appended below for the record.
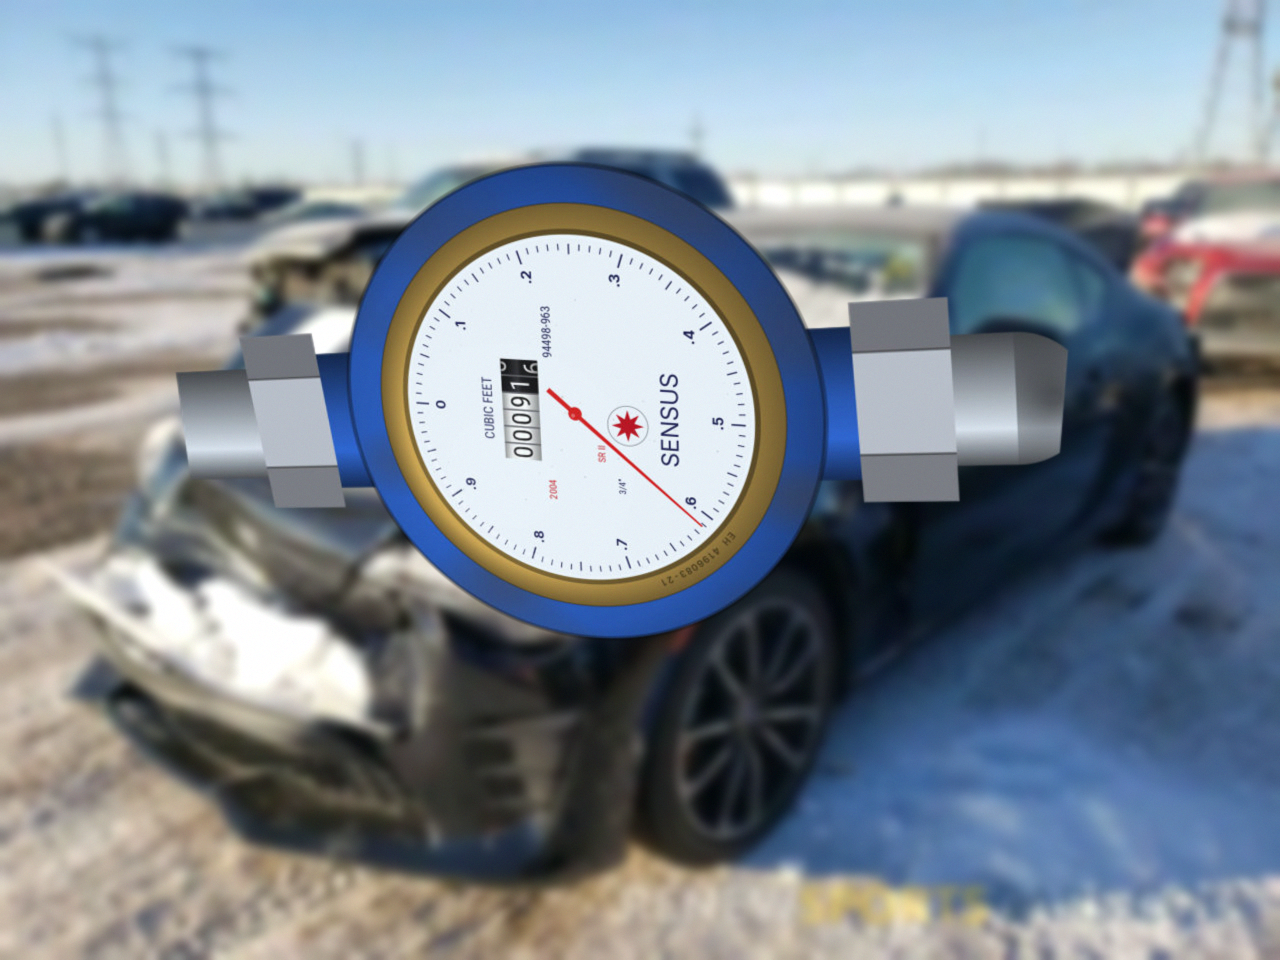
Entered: 915.61 ft³
